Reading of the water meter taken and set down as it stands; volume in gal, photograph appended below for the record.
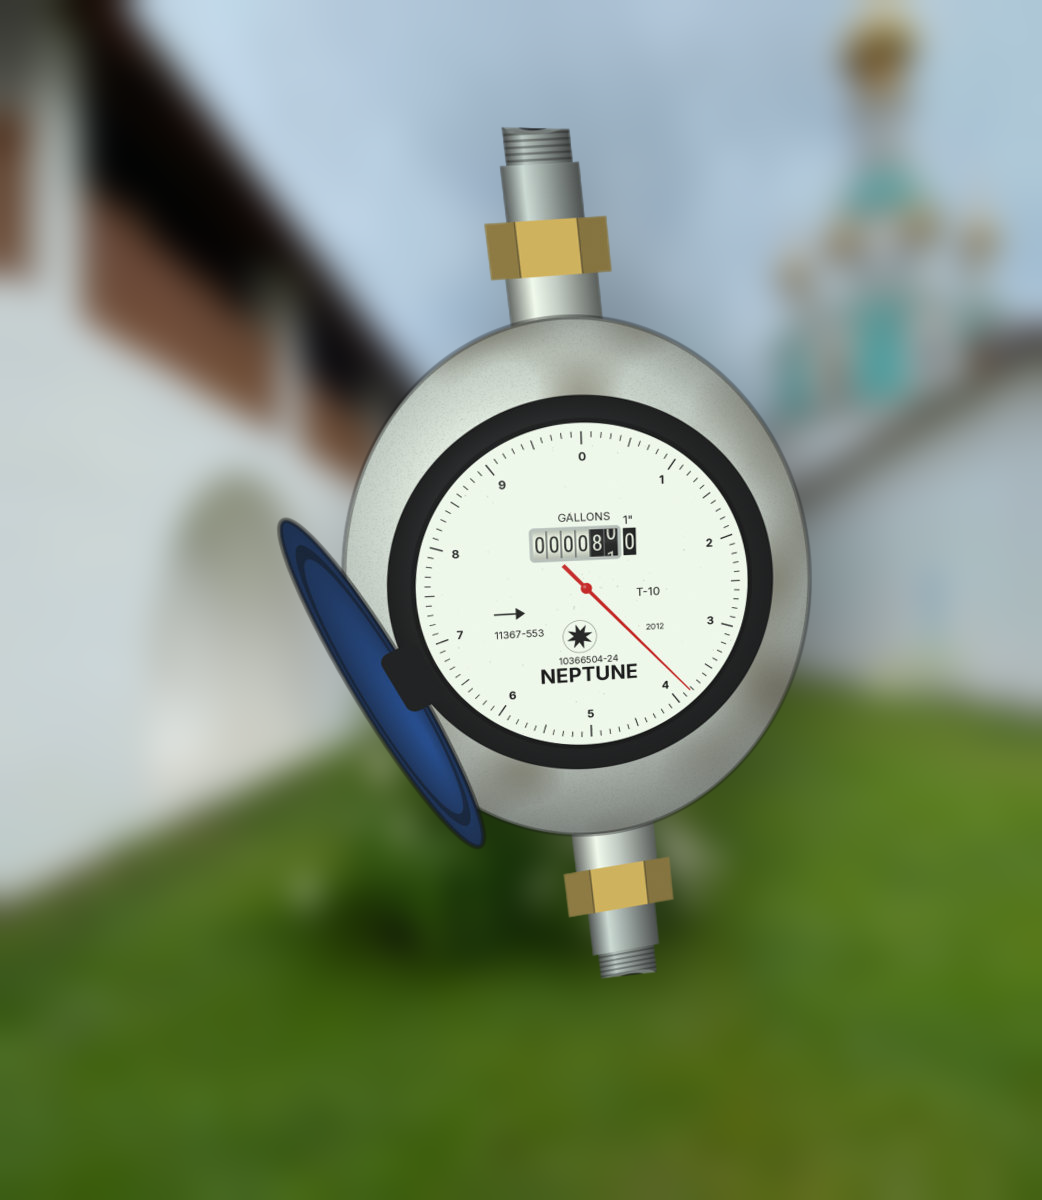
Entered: 803.8 gal
